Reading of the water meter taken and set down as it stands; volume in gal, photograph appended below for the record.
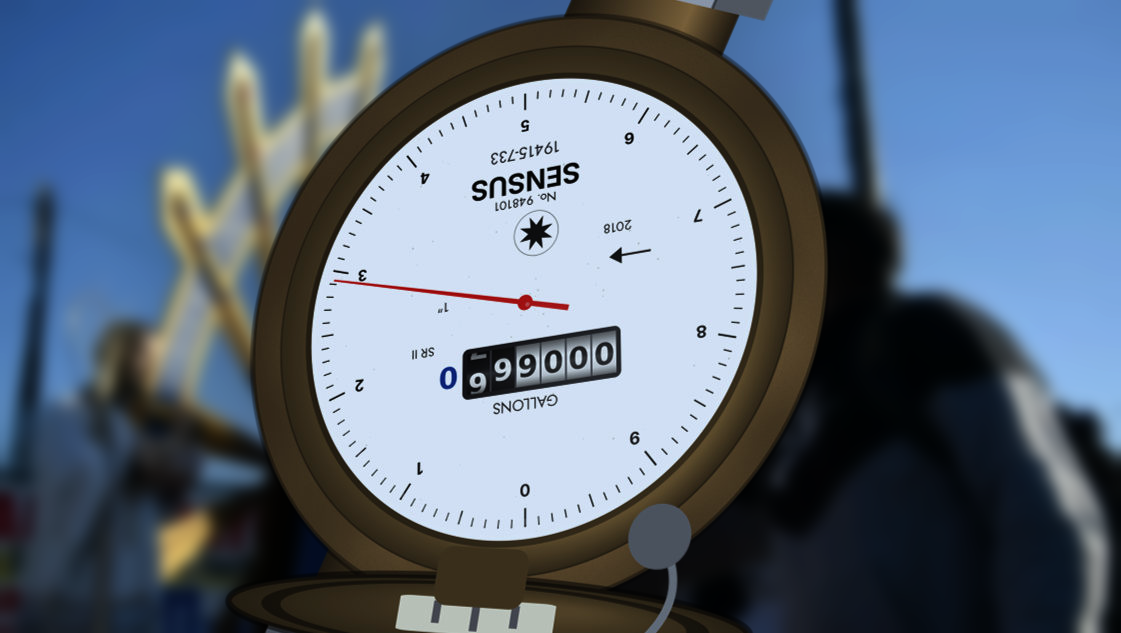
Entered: 6662.9 gal
